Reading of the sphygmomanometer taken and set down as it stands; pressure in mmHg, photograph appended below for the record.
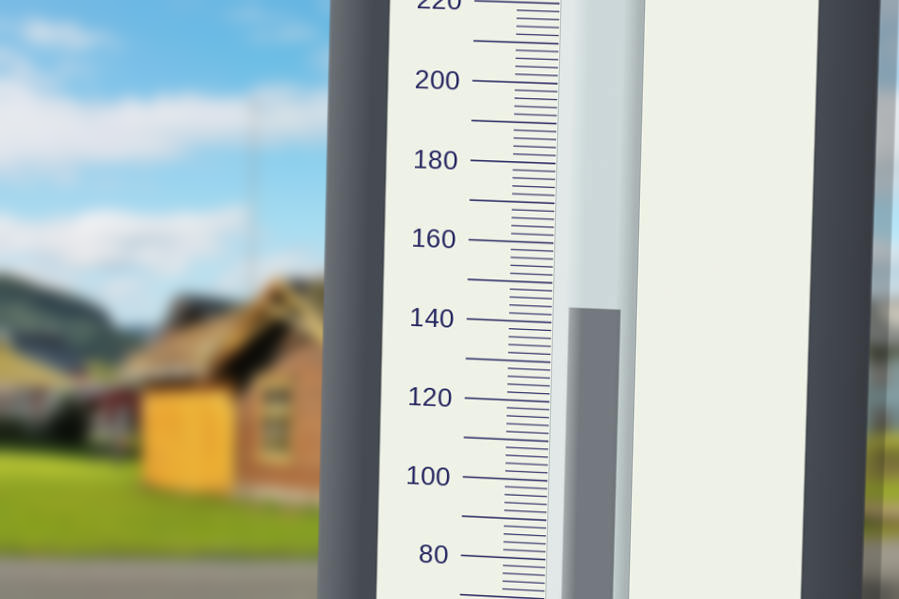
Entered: 144 mmHg
